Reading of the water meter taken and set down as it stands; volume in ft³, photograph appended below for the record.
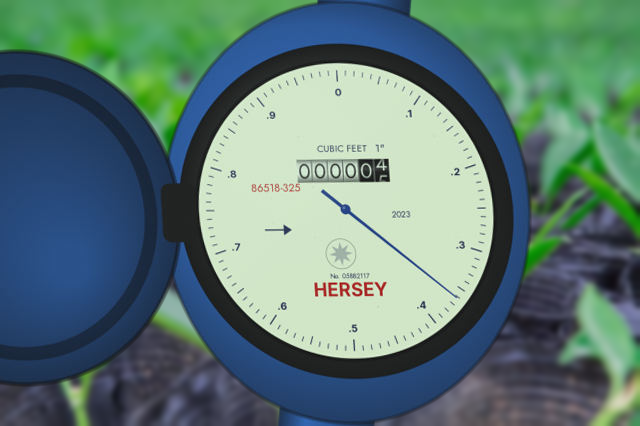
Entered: 4.36 ft³
